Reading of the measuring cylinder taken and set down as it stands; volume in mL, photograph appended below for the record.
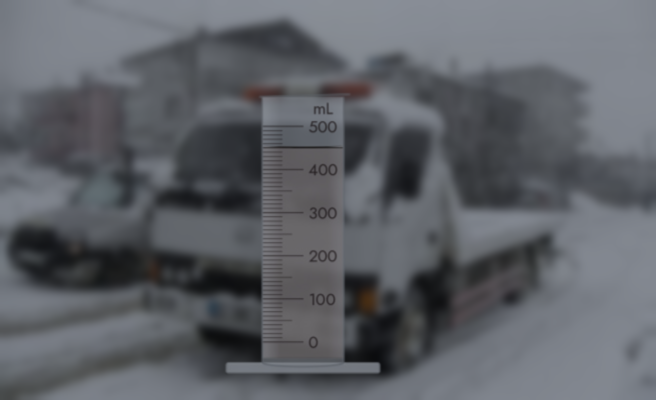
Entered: 450 mL
